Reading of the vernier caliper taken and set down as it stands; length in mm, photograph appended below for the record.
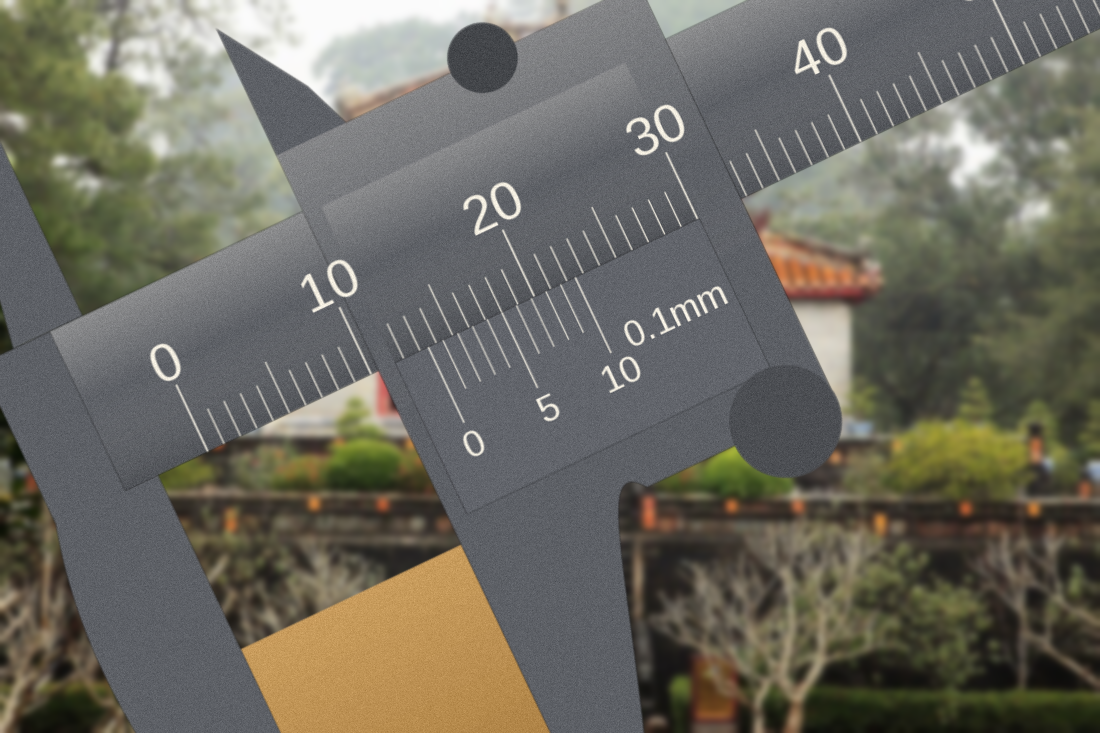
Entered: 13.5 mm
